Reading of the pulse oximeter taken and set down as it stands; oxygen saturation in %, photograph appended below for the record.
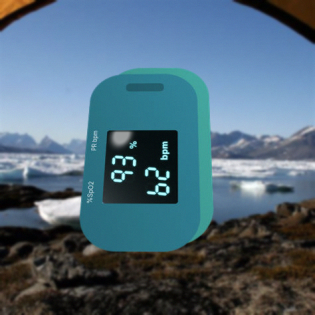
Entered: 93 %
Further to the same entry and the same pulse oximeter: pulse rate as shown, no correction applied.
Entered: 62 bpm
